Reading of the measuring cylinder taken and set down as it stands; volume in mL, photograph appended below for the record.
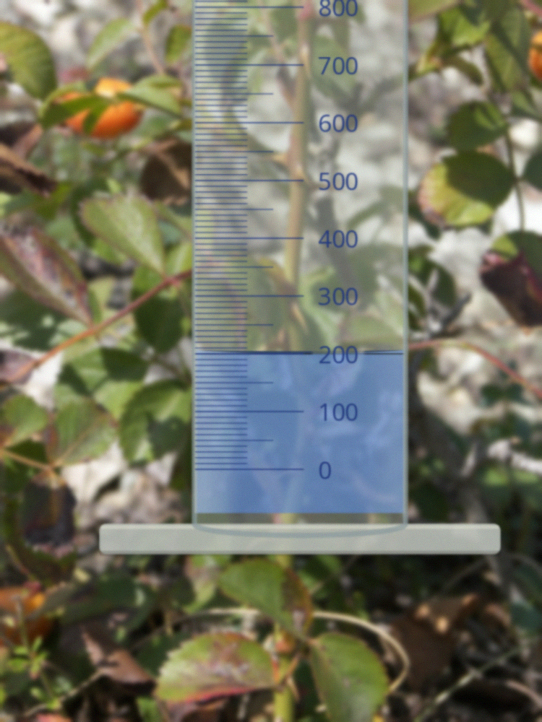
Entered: 200 mL
